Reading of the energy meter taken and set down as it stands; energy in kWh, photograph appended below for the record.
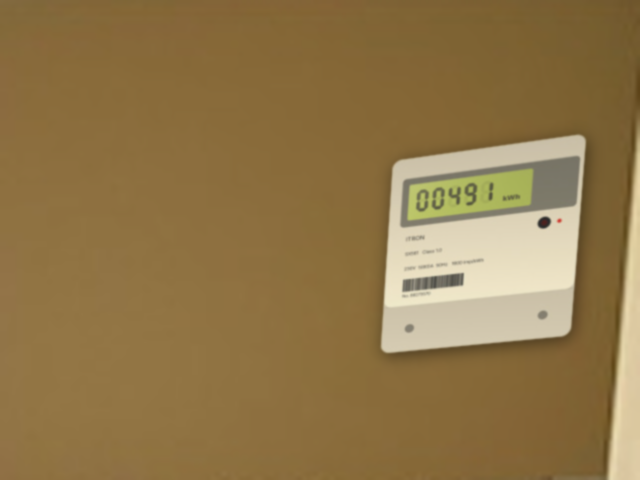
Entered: 491 kWh
